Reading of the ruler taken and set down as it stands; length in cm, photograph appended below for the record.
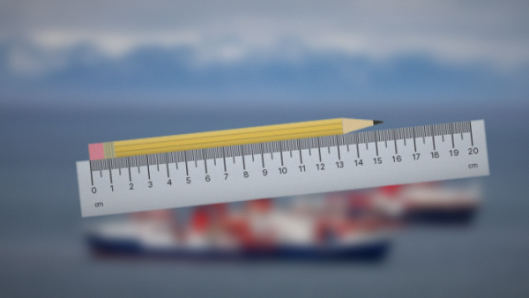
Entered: 15.5 cm
